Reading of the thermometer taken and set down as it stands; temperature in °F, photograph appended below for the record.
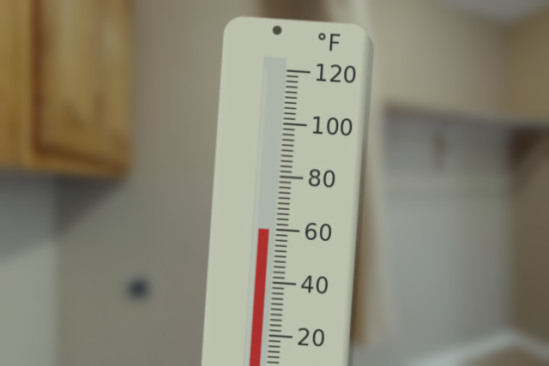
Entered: 60 °F
